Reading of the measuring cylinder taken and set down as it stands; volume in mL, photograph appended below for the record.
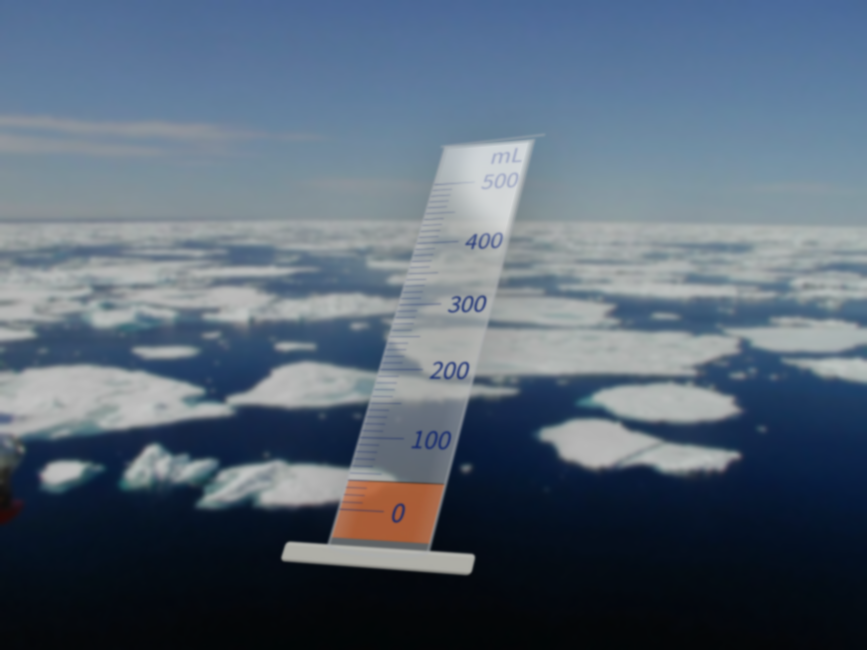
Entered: 40 mL
